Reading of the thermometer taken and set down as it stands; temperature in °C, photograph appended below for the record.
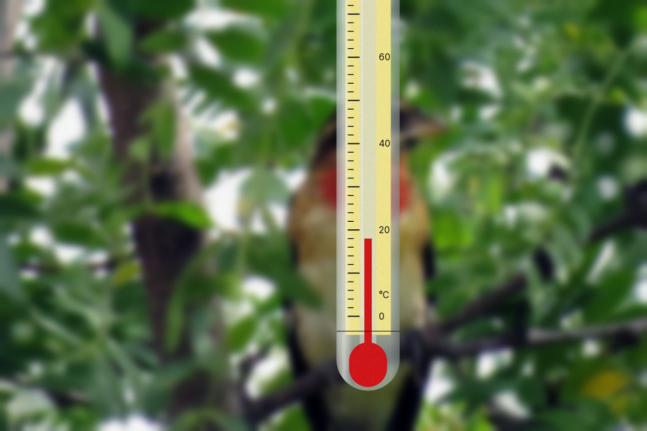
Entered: 18 °C
